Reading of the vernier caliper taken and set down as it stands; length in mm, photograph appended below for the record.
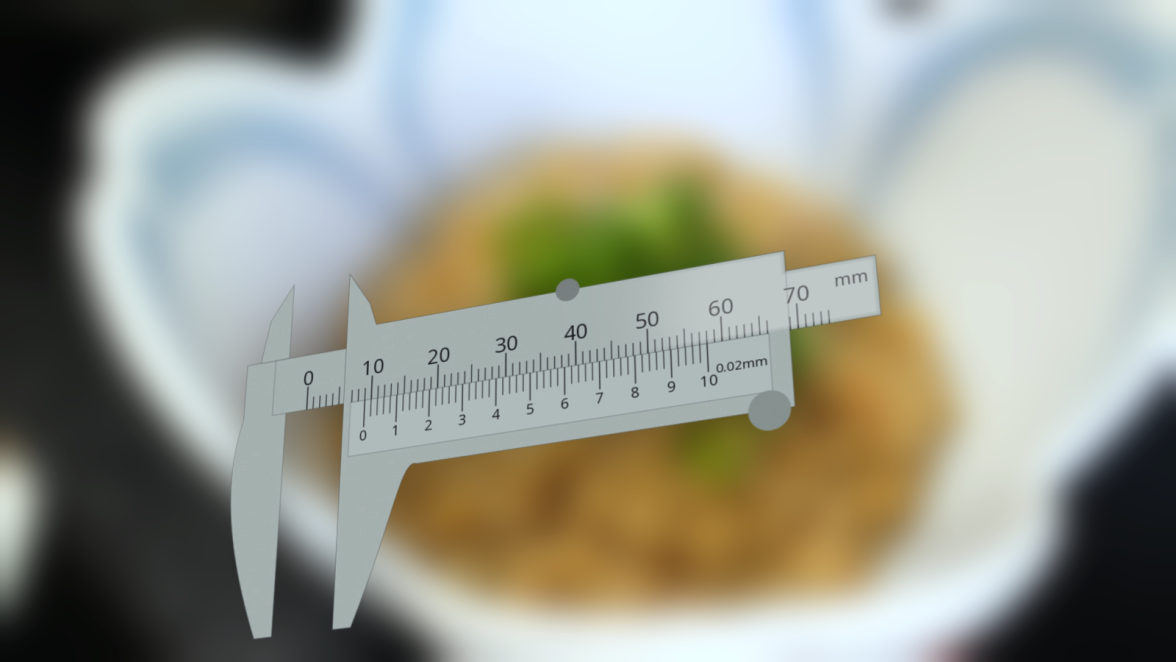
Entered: 9.0 mm
